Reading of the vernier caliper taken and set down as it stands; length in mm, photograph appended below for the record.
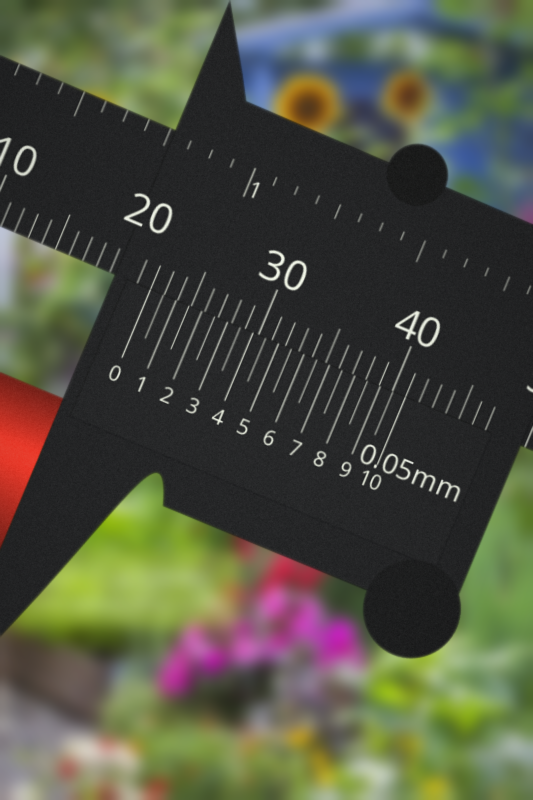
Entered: 22.0 mm
